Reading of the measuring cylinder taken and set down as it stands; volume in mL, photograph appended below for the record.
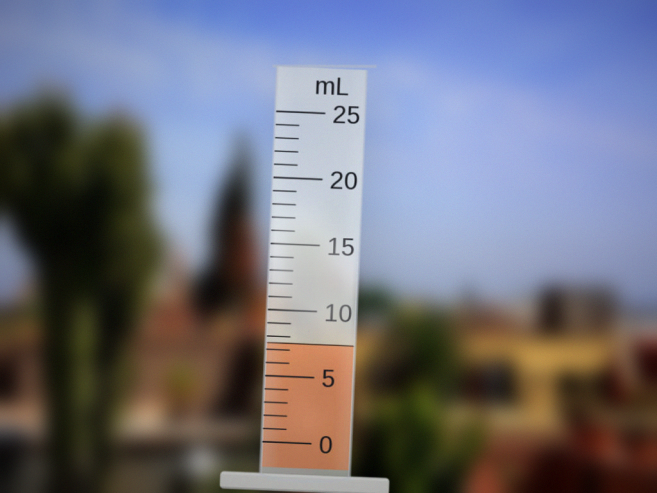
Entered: 7.5 mL
